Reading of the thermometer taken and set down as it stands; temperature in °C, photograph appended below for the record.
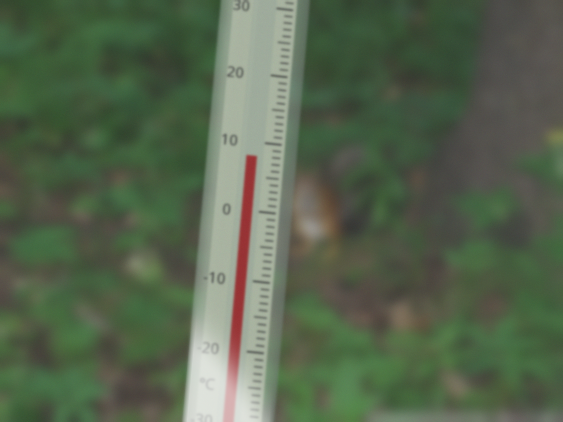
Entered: 8 °C
